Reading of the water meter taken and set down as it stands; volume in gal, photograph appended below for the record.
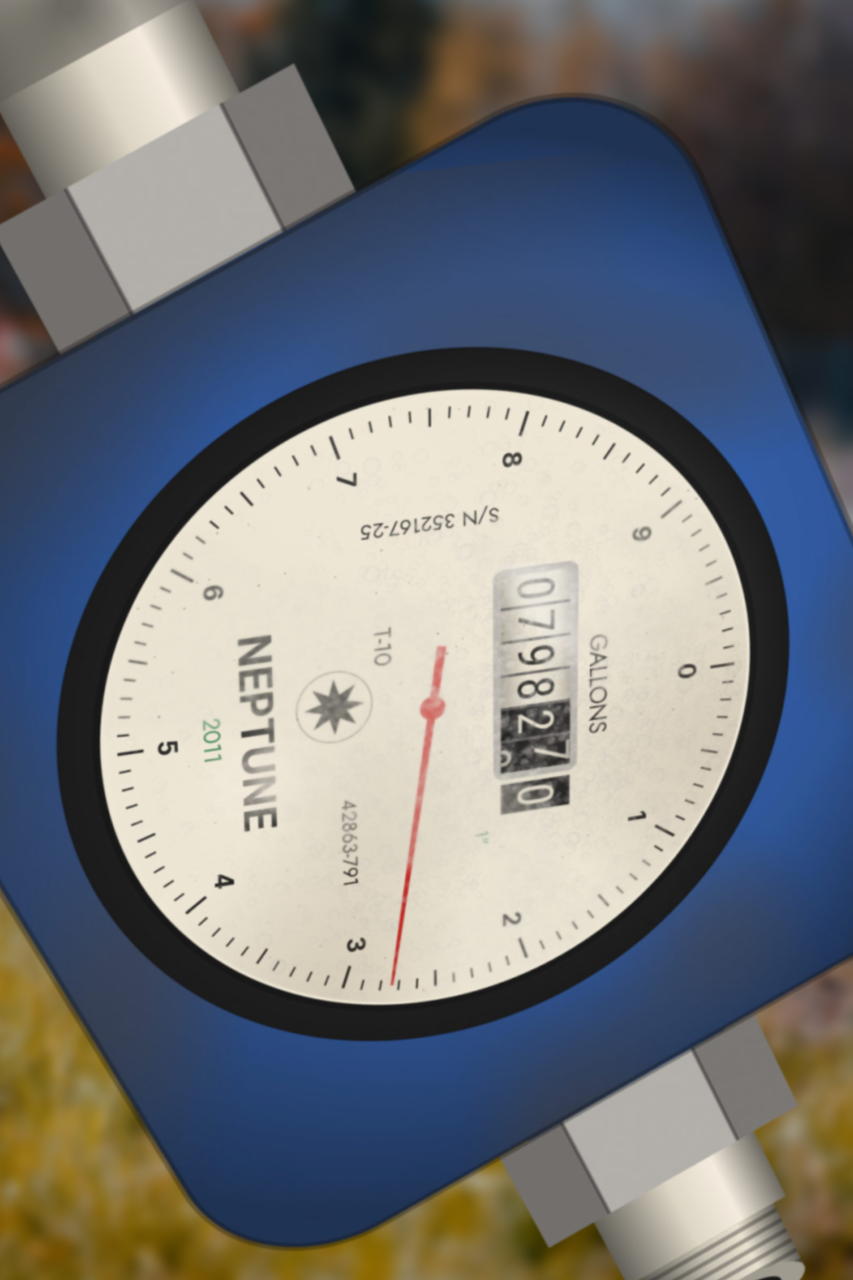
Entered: 798272.7 gal
